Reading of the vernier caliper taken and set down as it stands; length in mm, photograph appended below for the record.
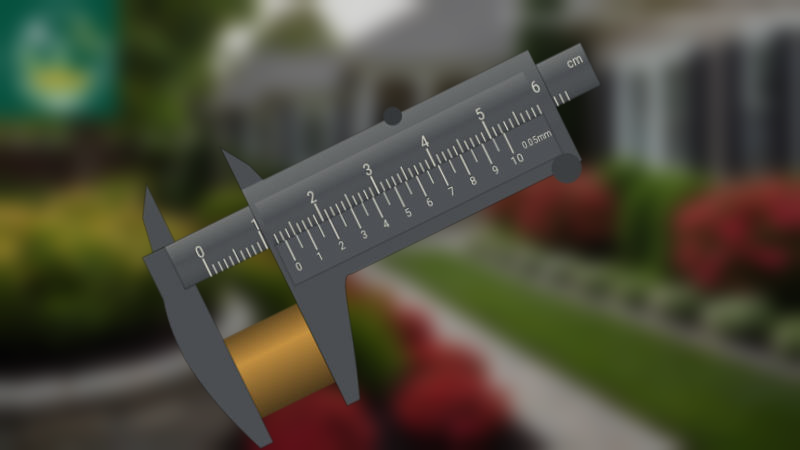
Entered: 13.2 mm
